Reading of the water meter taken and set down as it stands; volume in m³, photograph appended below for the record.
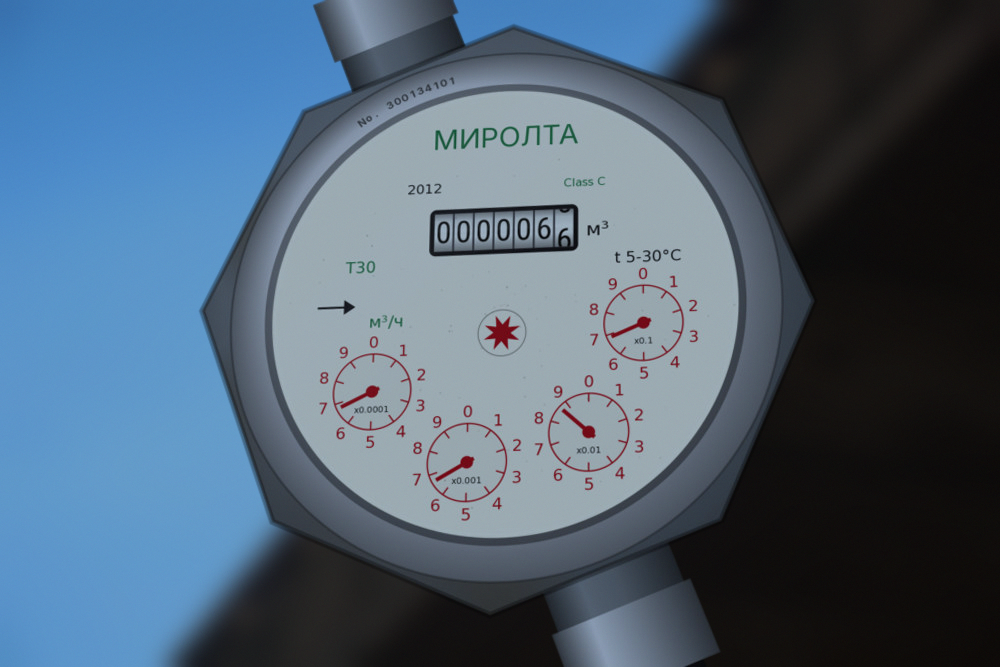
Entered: 65.6866 m³
